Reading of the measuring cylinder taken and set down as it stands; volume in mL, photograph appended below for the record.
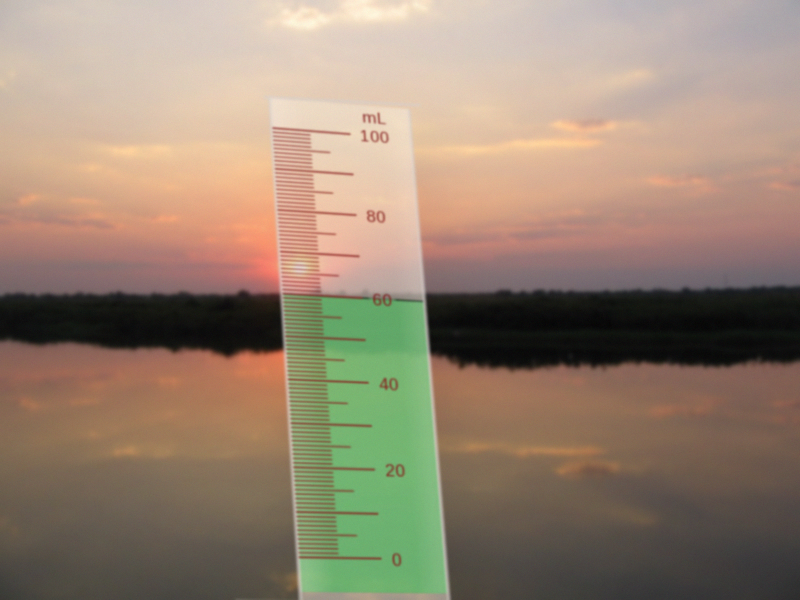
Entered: 60 mL
